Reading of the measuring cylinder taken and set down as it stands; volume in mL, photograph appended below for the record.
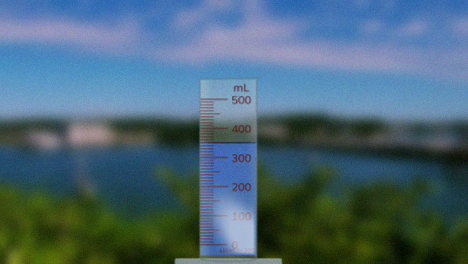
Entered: 350 mL
